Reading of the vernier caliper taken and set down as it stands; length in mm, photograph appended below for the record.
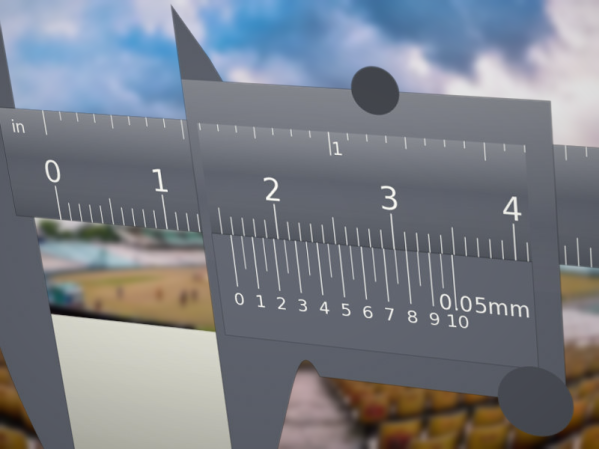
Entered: 15.8 mm
